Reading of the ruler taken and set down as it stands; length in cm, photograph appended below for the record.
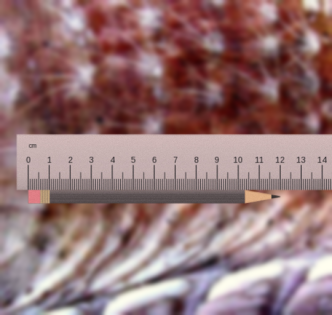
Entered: 12 cm
